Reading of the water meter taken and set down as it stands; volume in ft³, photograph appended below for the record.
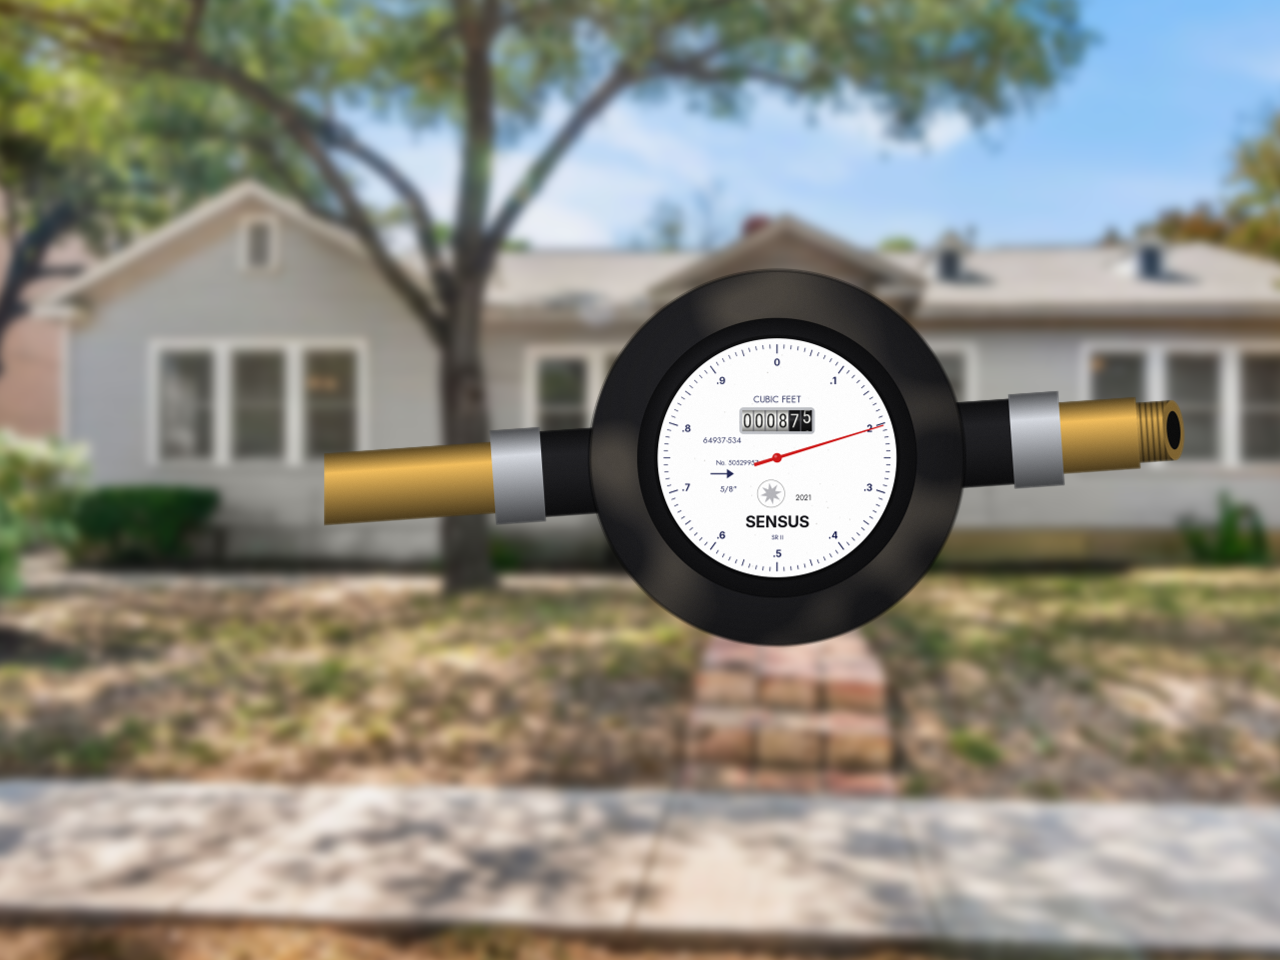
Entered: 875.20 ft³
